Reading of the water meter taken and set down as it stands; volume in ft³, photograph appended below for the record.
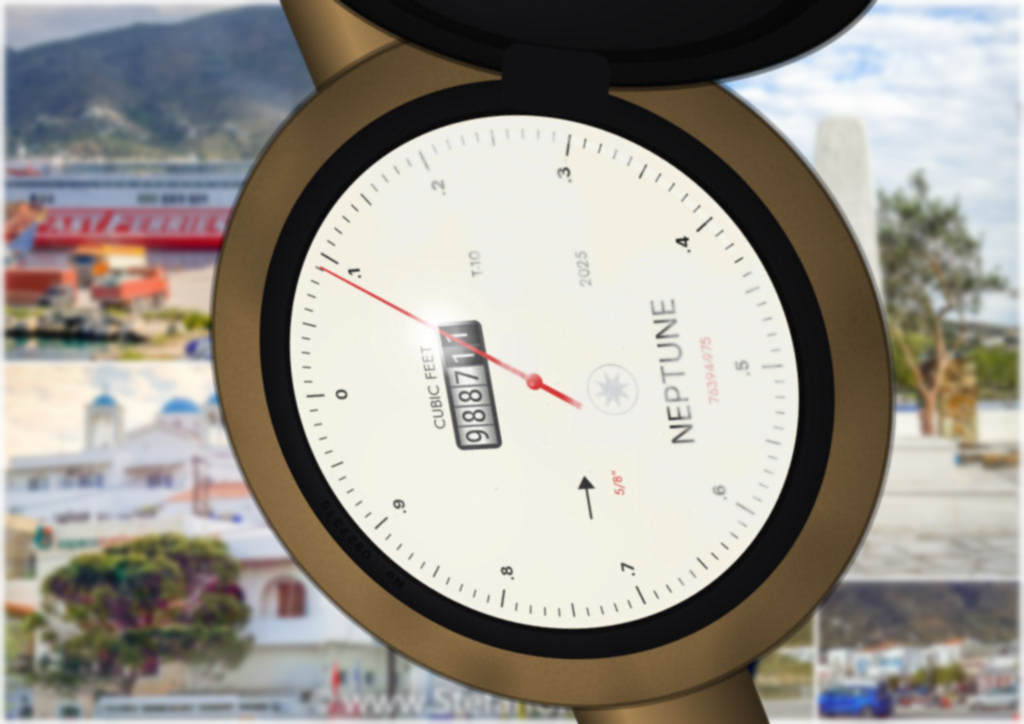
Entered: 988711.09 ft³
